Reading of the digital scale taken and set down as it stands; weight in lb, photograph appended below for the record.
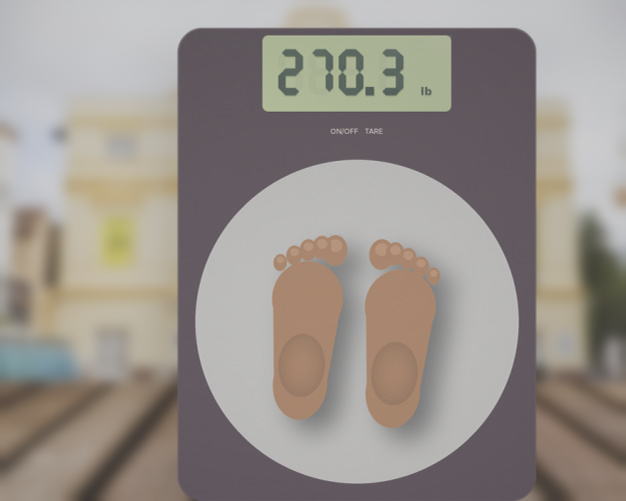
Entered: 270.3 lb
